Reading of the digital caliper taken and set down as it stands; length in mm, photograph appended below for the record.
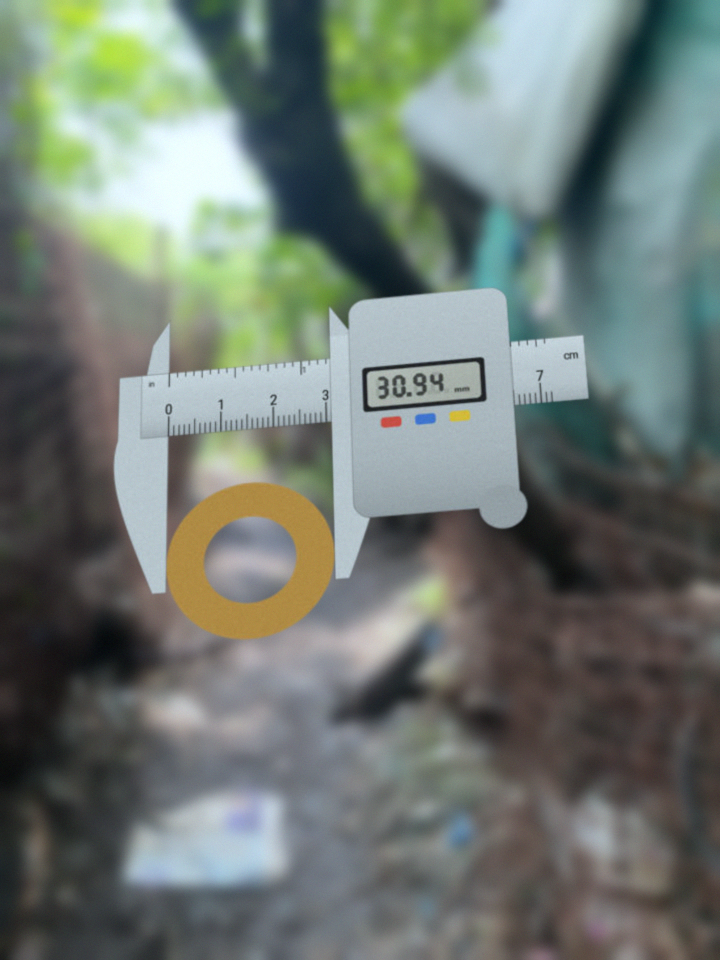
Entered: 30.94 mm
